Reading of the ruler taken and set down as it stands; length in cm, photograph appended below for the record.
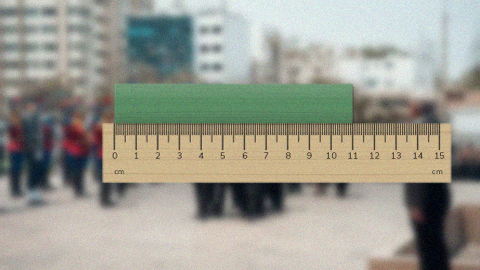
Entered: 11 cm
